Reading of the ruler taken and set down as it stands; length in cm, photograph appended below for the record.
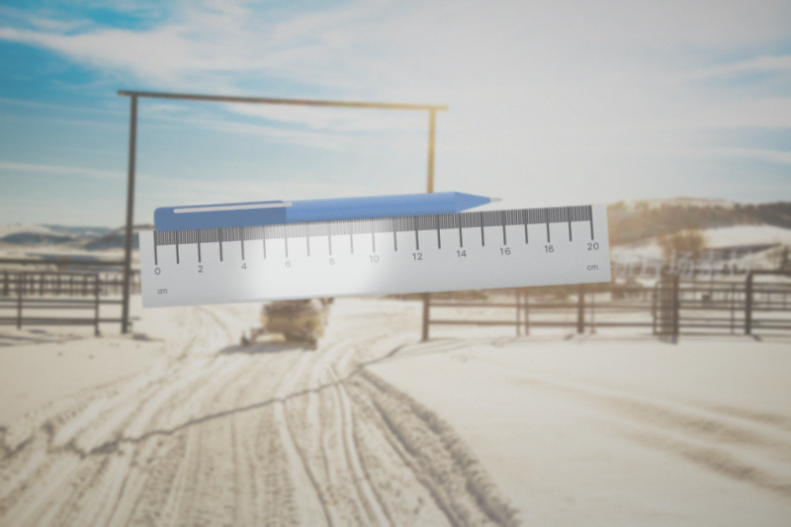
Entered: 16 cm
